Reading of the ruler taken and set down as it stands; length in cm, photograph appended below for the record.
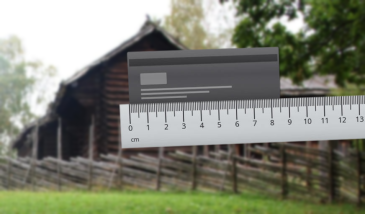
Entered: 8.5 cm
